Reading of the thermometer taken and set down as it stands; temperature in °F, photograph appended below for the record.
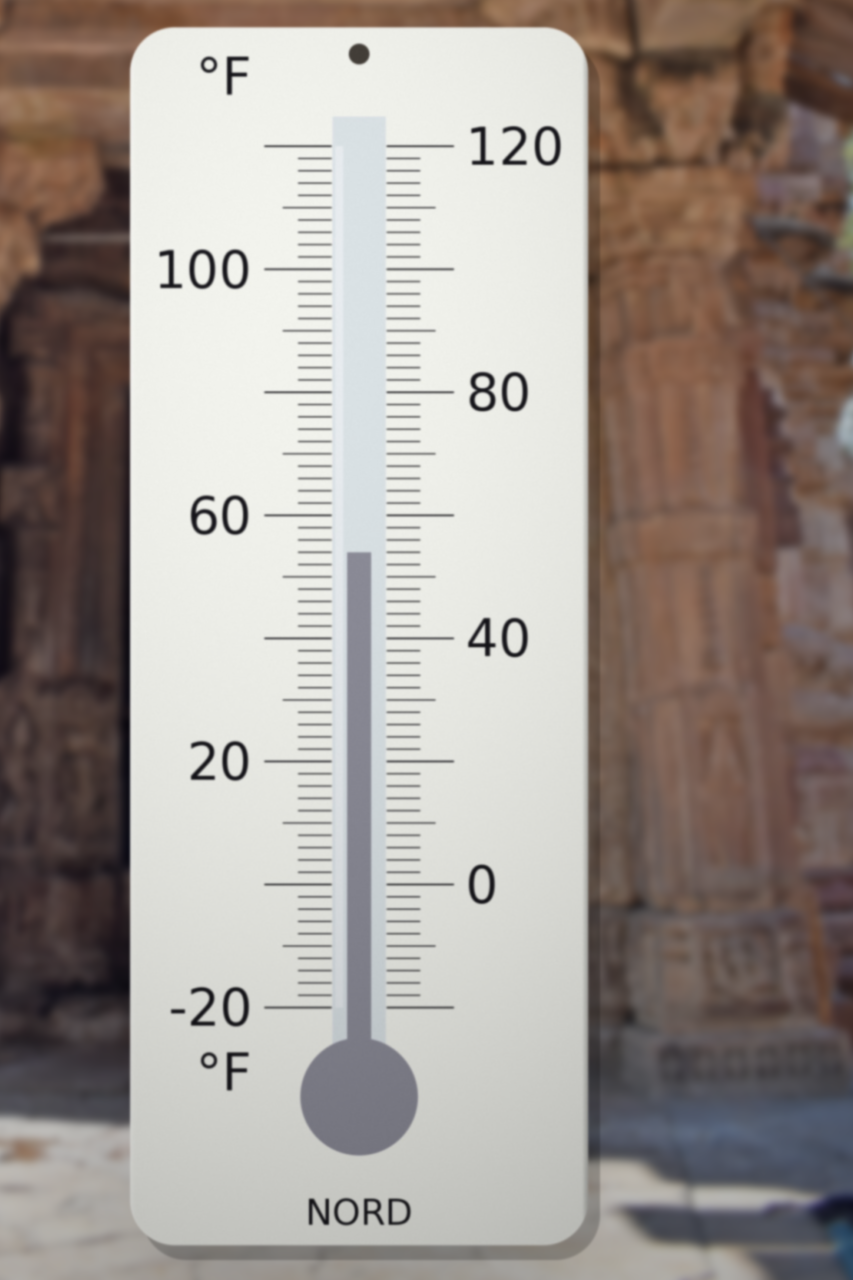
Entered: 54 °F
